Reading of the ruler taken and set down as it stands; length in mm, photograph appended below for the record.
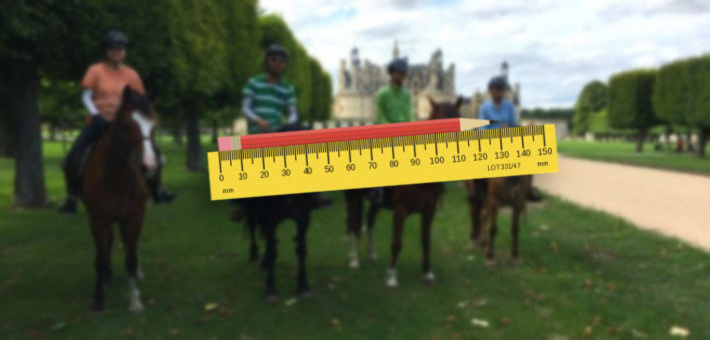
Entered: 130 mm
